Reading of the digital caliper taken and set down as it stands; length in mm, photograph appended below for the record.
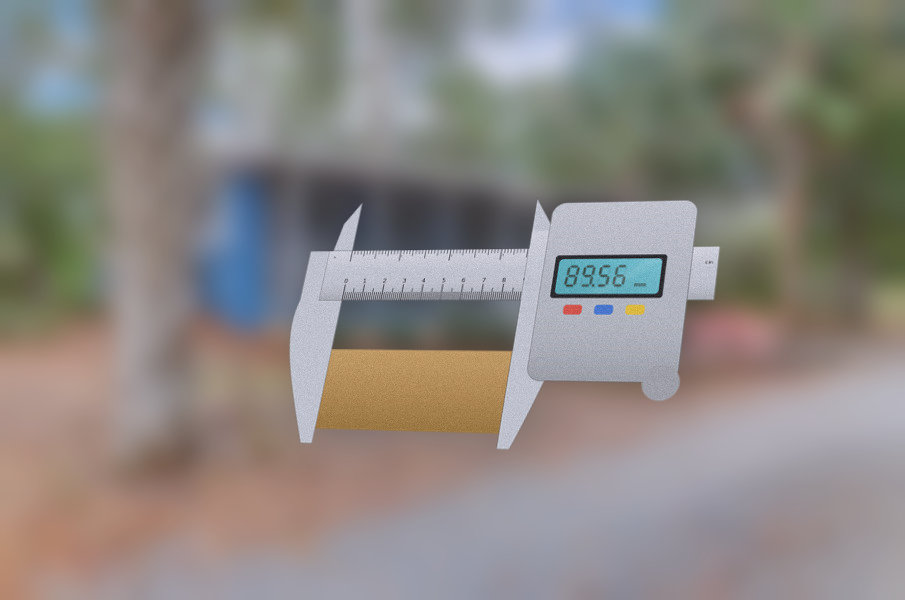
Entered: 89.56 mm
